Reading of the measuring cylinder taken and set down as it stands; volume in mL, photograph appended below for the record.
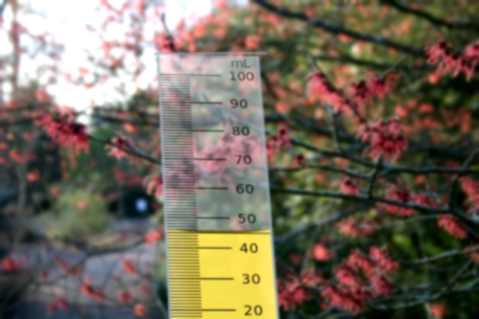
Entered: 45 mL
